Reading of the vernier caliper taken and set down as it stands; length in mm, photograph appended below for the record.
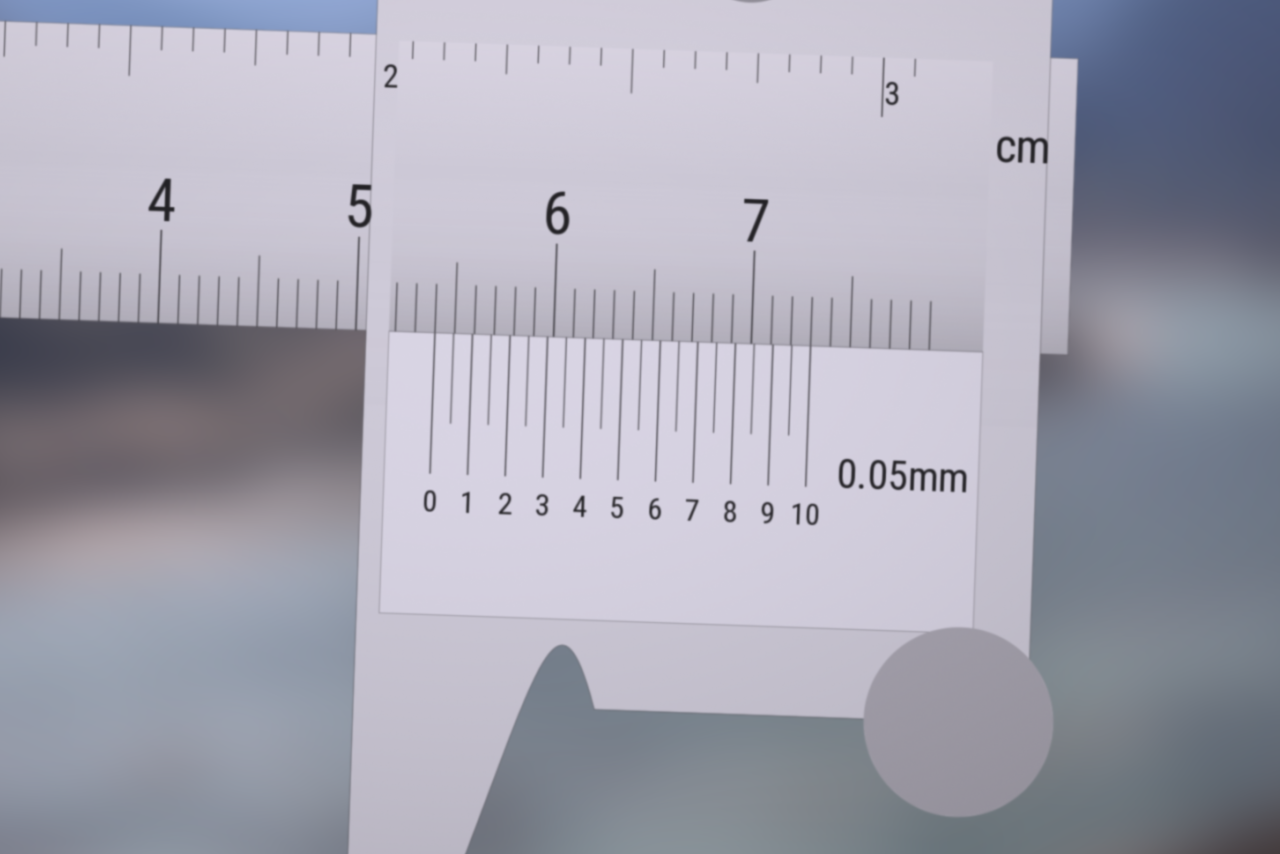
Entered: 54.0 mm
